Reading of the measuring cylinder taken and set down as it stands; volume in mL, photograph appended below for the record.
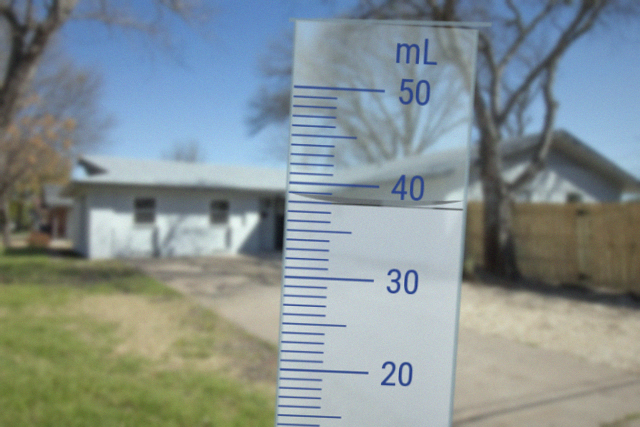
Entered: 38 mL
